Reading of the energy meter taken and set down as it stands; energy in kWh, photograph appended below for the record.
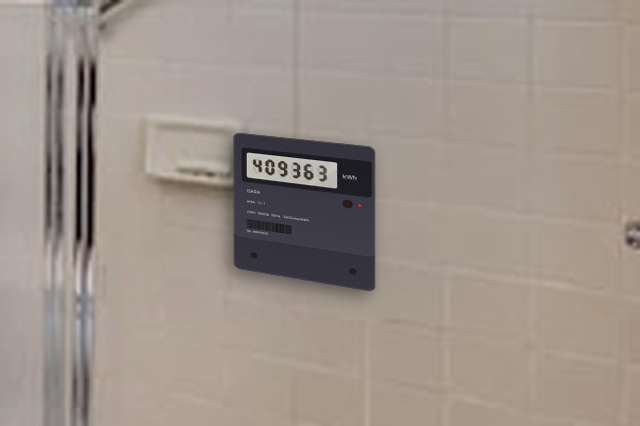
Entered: 409363 kWh
